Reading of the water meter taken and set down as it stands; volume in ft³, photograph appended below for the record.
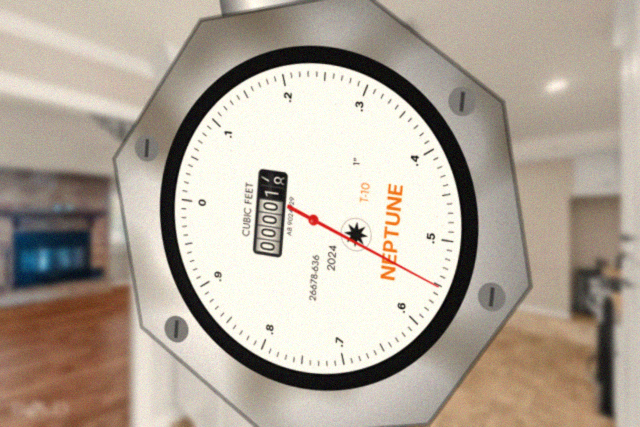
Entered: 17.55 ft³
